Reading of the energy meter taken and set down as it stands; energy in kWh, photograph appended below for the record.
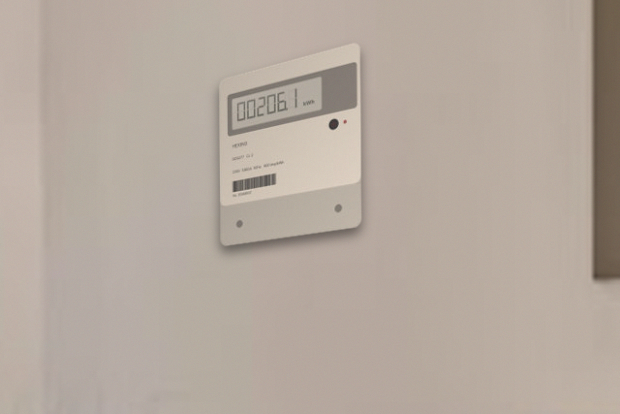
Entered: 206.1 kWh
